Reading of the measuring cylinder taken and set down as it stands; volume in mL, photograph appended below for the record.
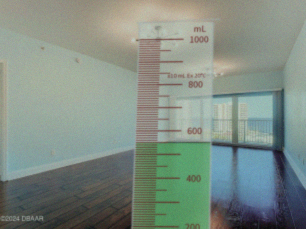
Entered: 550 mL
